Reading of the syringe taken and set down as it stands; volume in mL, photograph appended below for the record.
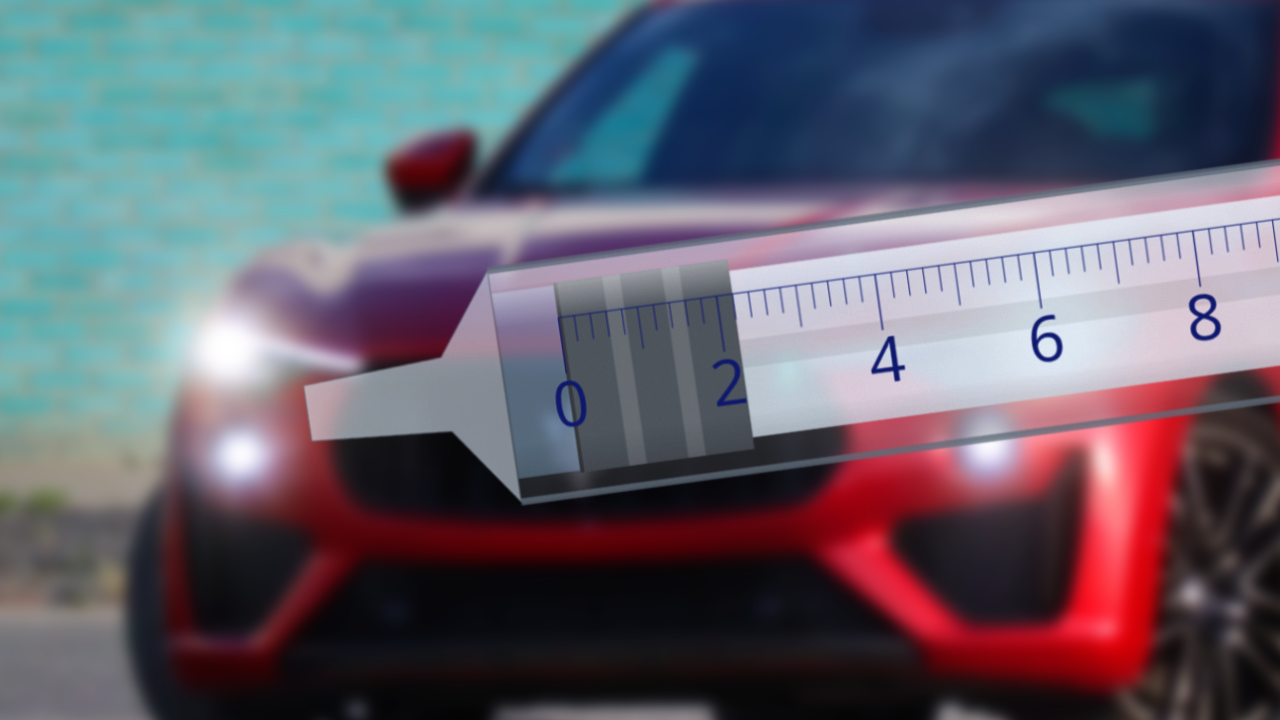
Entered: 0 mL
